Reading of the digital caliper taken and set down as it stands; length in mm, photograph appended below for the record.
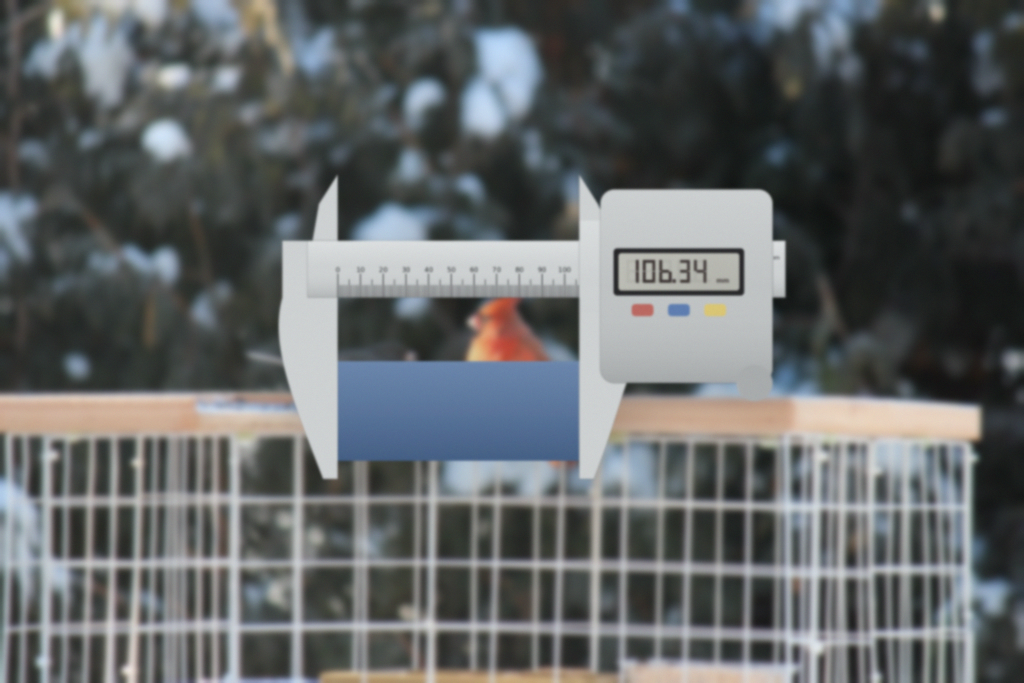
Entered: 106.34 mm
